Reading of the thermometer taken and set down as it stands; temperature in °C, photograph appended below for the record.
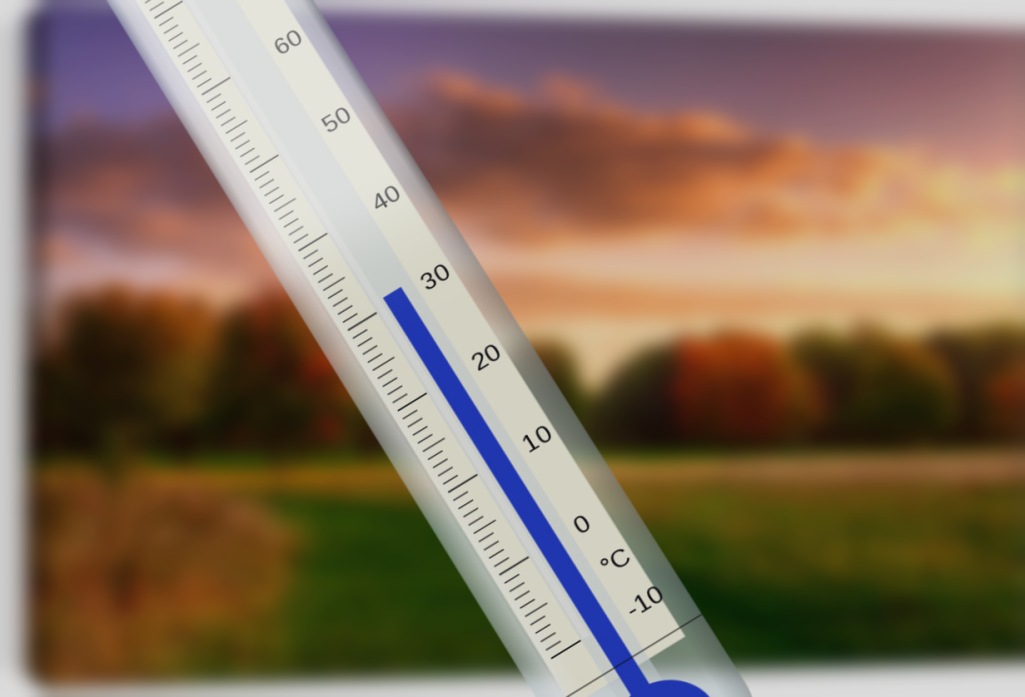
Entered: 31 °C
